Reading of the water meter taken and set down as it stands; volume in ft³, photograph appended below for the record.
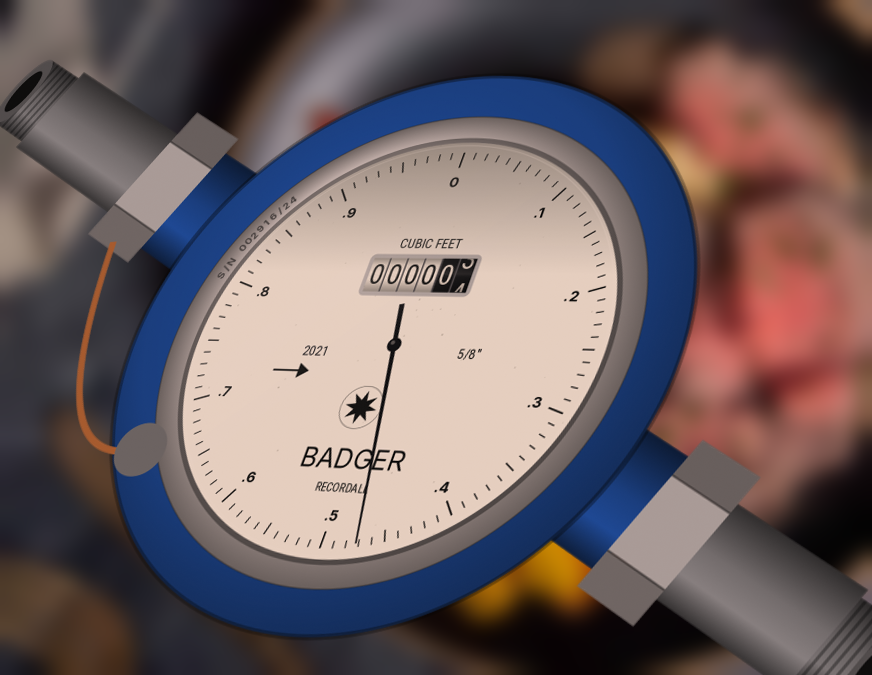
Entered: 3.47 ft³
